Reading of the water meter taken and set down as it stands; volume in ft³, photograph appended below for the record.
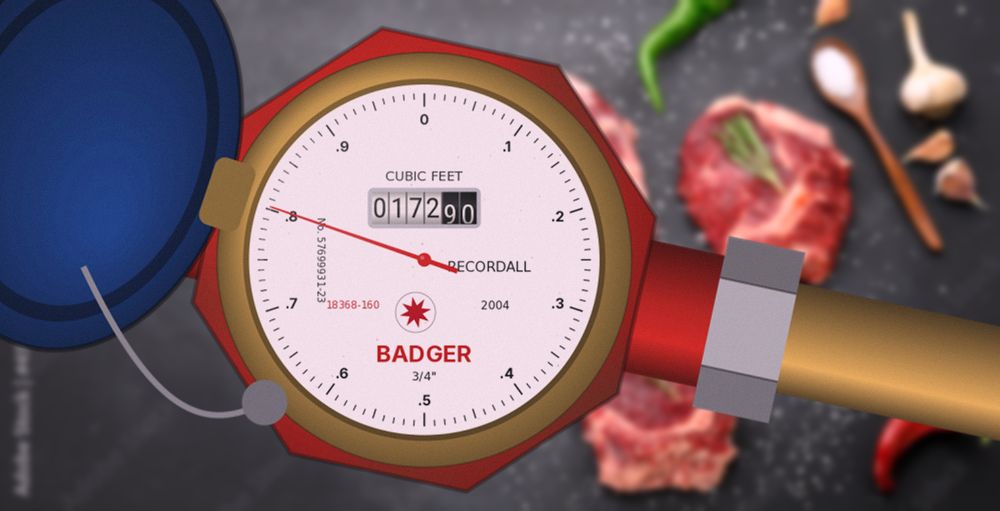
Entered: 17289.80 ft³
